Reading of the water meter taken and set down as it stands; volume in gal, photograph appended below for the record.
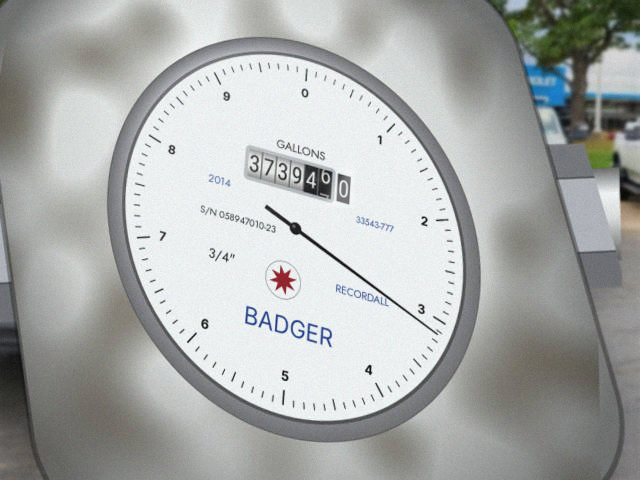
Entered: 3739463.1 gal
